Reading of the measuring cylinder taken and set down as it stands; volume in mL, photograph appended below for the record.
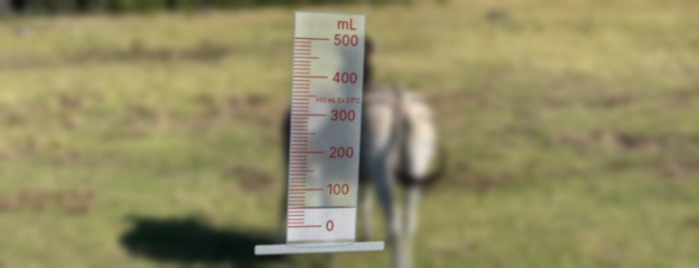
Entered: 50 mL
